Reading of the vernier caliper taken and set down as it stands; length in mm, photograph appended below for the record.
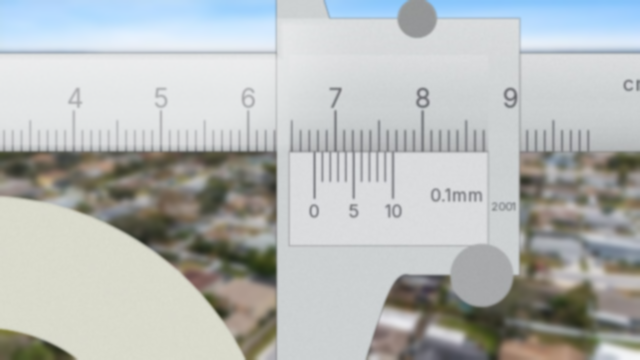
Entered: 67.6 mm
